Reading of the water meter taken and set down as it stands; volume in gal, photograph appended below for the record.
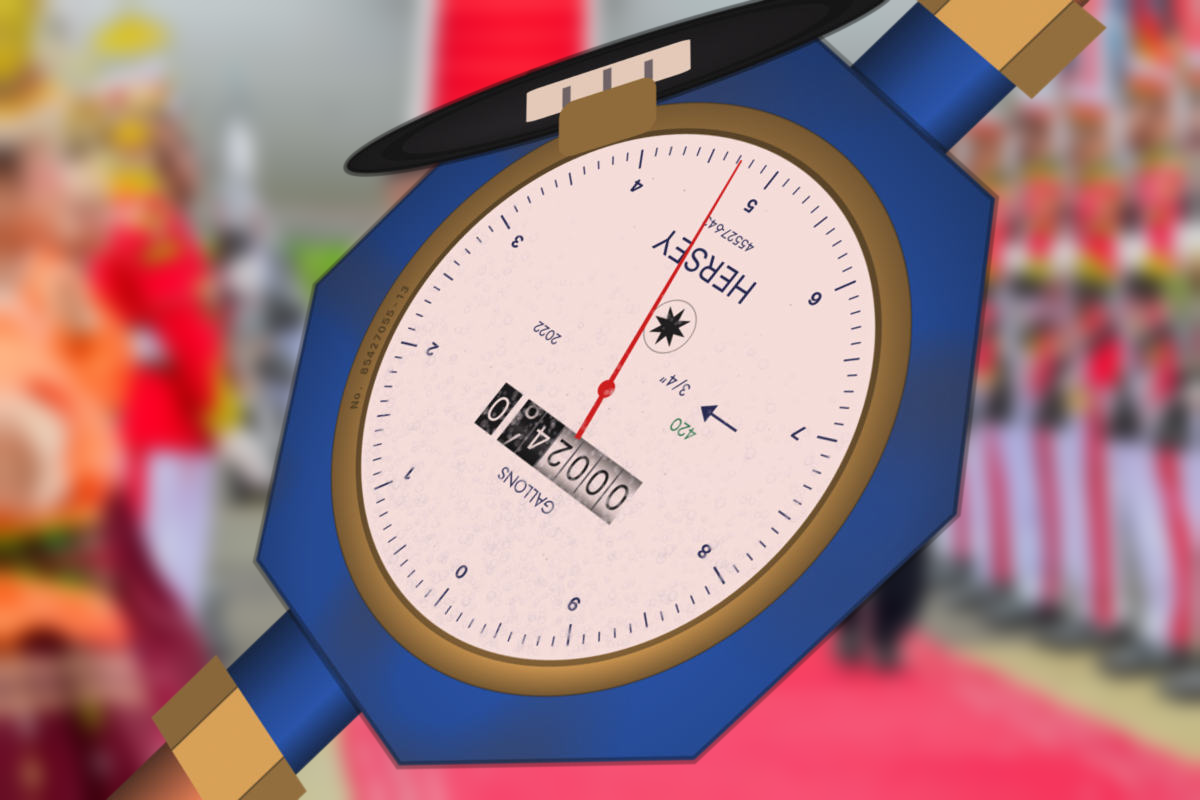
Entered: 2474.7 gal
